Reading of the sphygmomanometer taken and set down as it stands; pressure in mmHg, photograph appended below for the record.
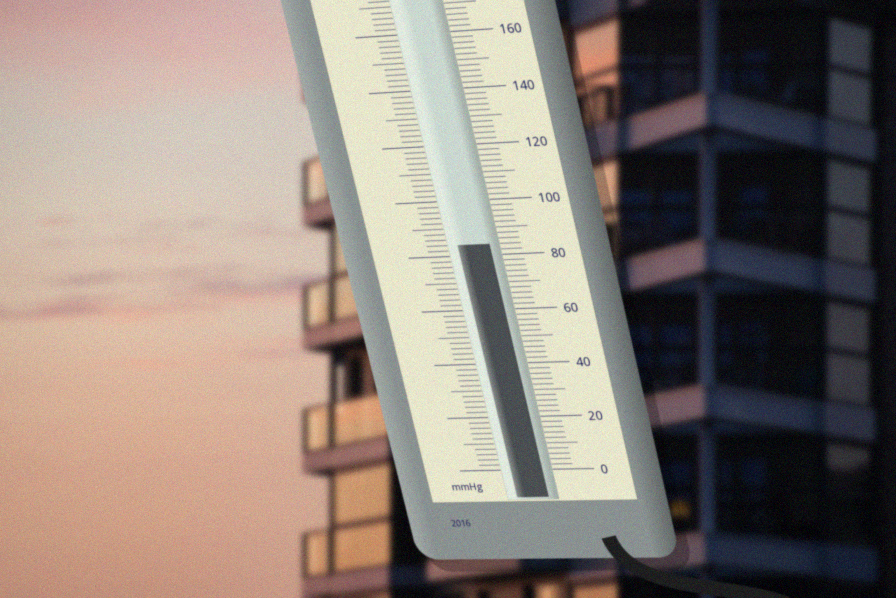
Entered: 84 mmHg
